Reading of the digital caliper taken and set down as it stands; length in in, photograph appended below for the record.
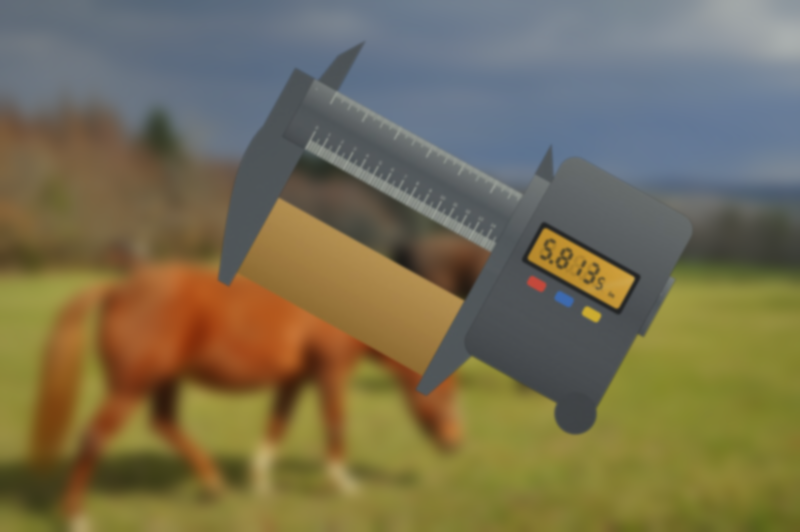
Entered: 5.8135 in
